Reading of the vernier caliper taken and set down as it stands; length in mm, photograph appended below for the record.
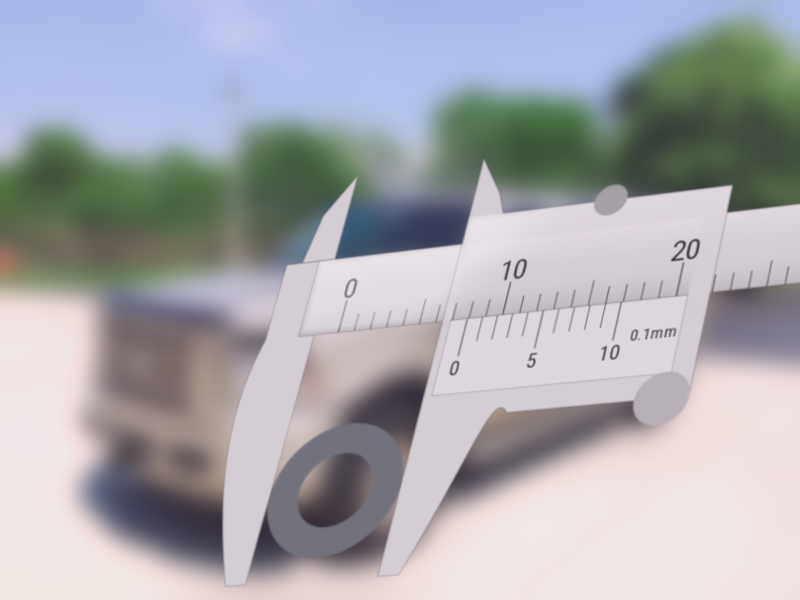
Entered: 7.9 mm
